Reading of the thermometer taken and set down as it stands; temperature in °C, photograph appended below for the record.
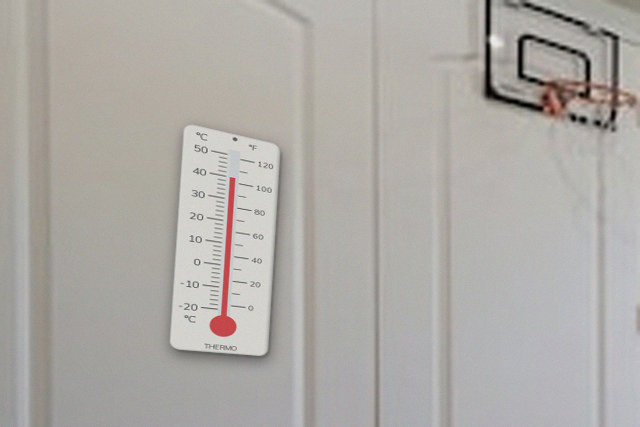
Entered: 40 °C
